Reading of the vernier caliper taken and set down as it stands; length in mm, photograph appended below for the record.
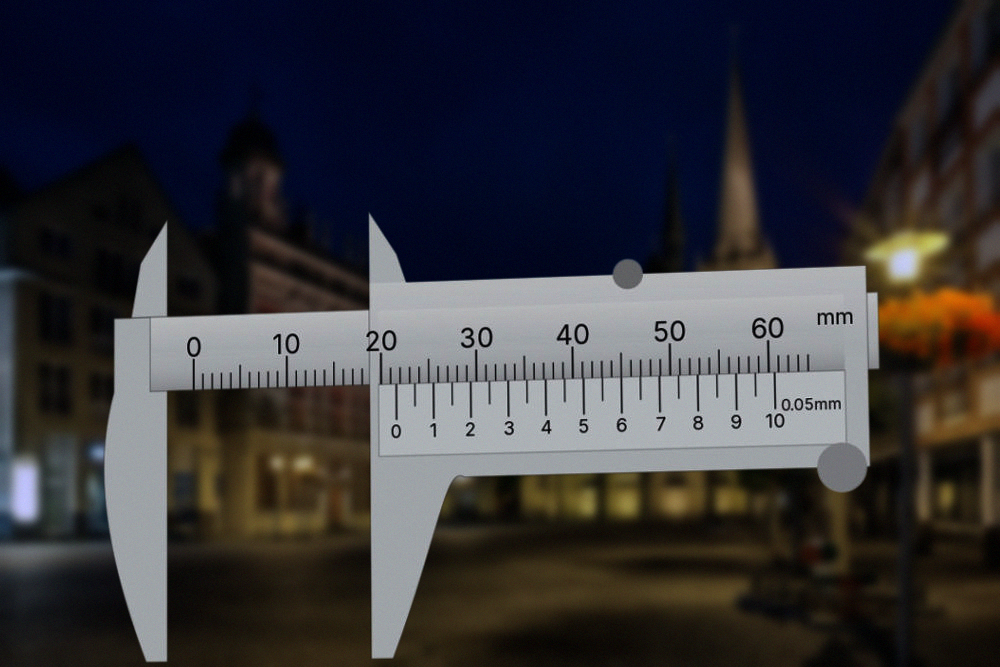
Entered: 21.6 mm
